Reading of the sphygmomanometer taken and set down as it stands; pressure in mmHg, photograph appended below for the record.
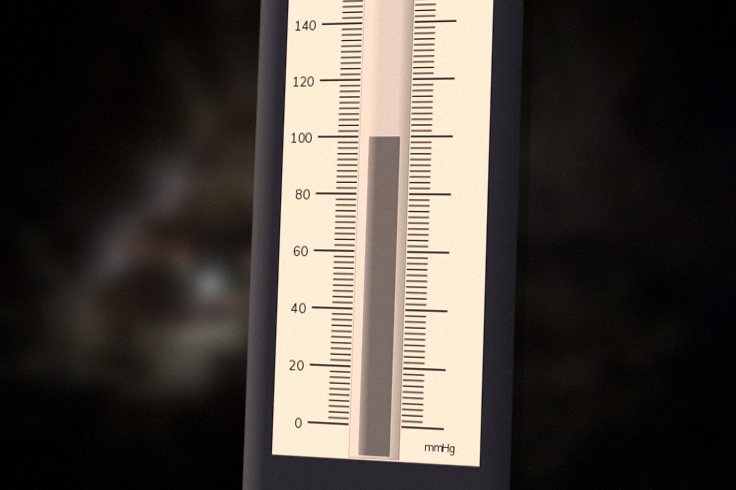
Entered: 100 mmHg
